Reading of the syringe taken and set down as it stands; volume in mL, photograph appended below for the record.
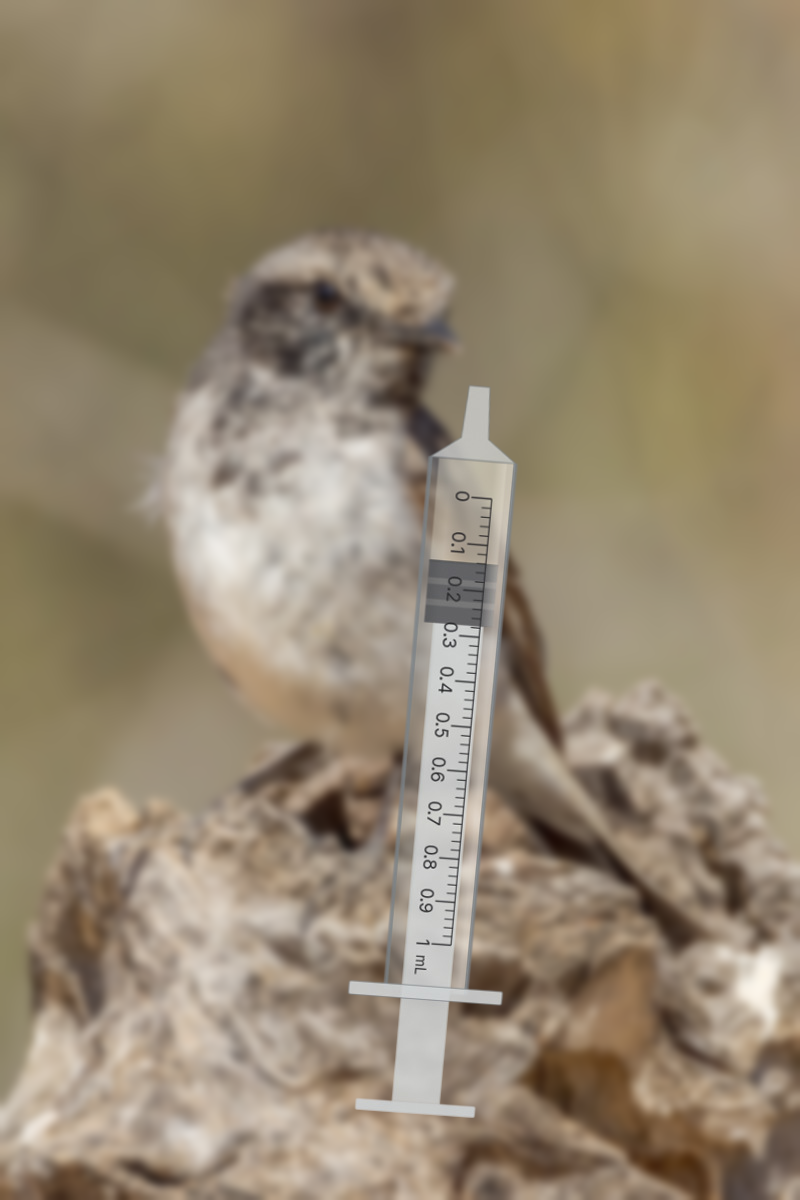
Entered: 0.14 mL
